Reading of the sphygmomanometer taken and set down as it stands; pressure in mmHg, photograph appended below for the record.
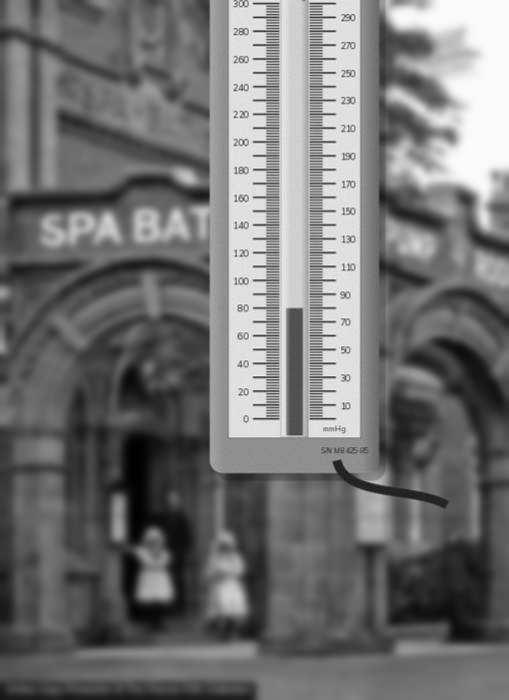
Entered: 80 mmHg
